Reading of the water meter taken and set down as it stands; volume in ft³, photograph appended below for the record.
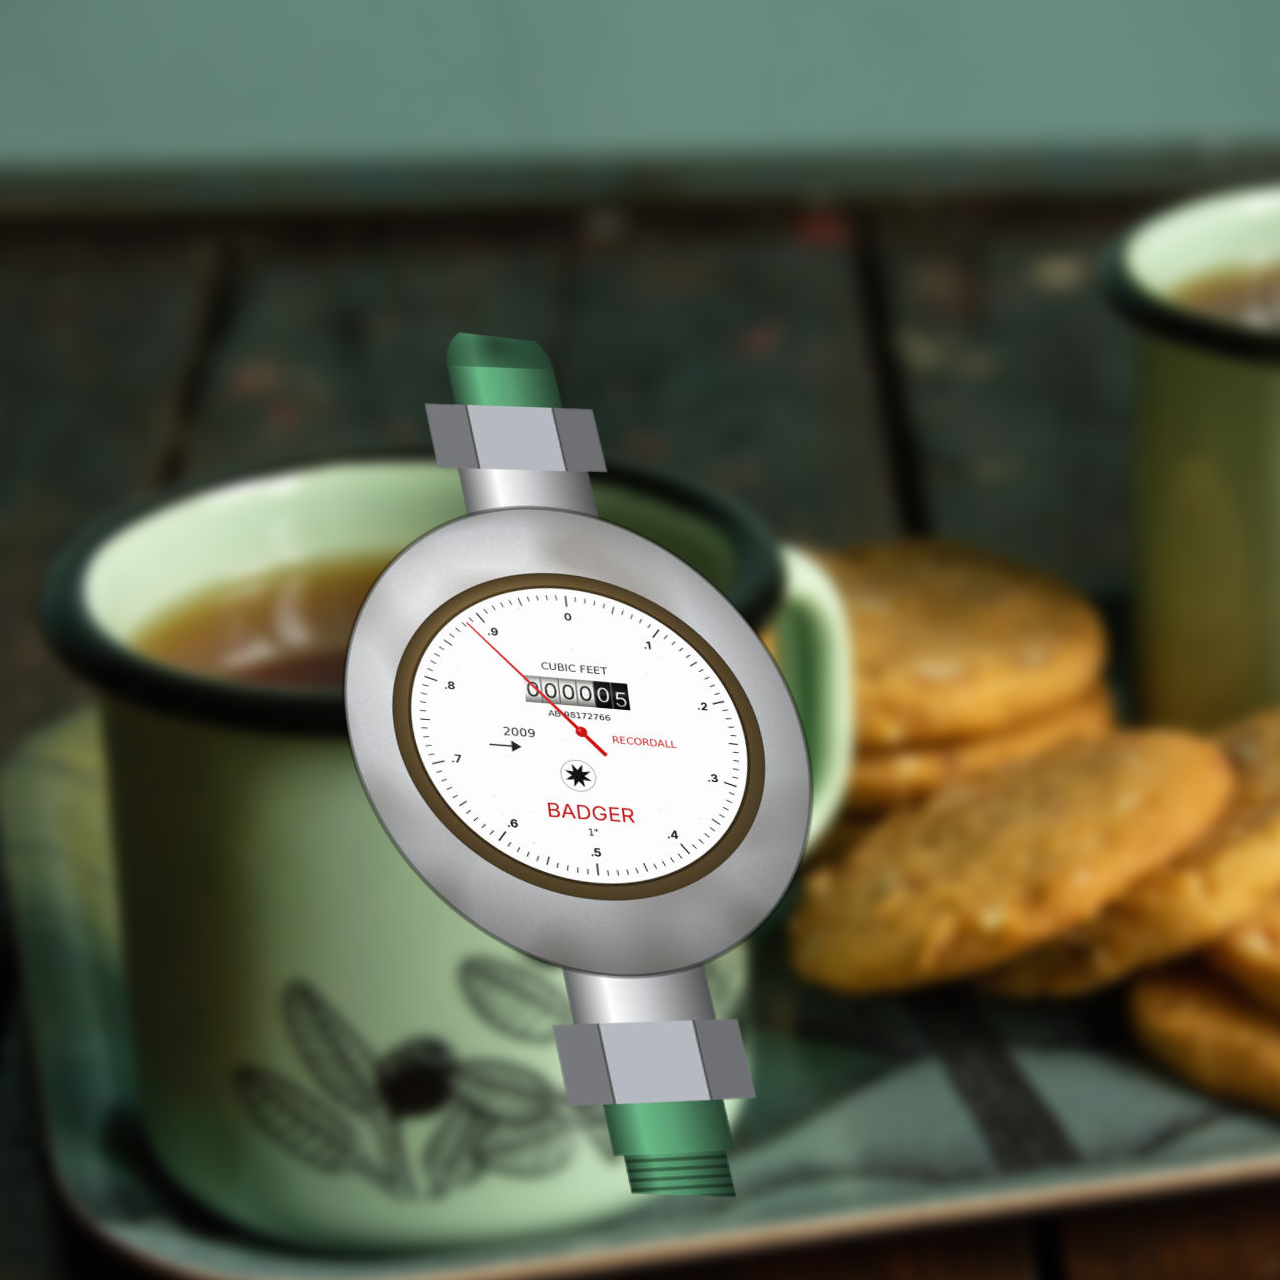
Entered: 4.88 ft³
